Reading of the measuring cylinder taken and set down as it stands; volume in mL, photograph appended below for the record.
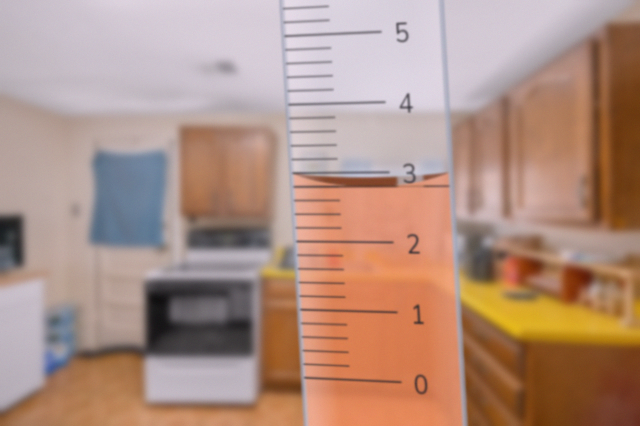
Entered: 2.8 mL
